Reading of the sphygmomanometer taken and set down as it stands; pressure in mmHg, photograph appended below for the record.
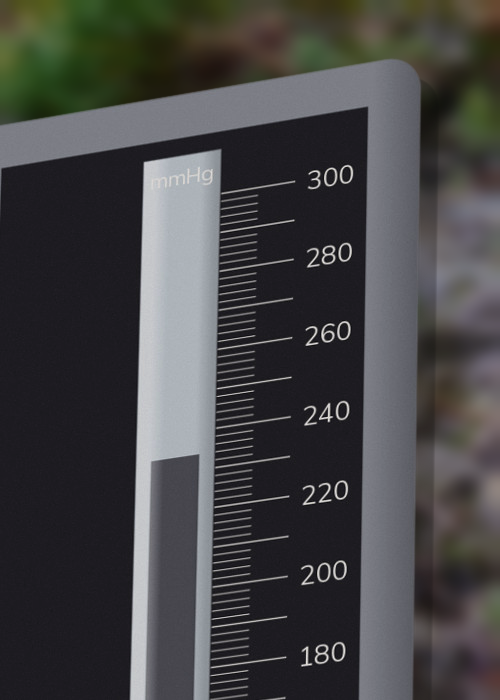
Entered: 234 mmHg
